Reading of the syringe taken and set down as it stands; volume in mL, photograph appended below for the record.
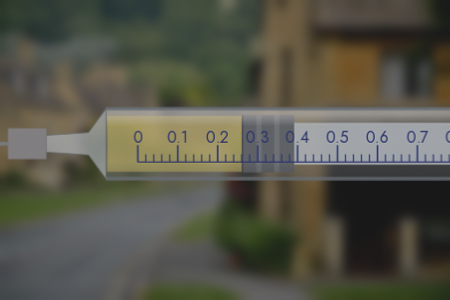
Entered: 0.26 mL
